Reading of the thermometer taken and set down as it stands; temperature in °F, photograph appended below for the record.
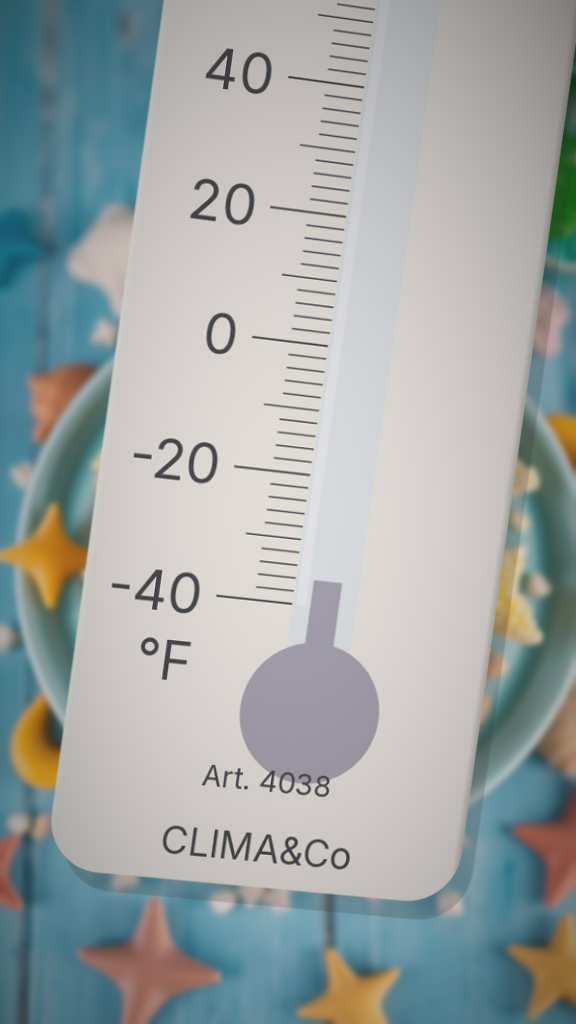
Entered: -36 °F
